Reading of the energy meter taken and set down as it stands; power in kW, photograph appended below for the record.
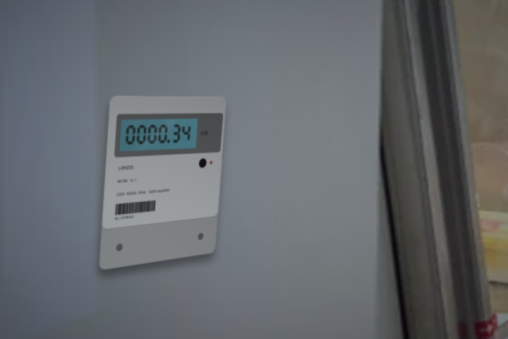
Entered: 0.34 kW
